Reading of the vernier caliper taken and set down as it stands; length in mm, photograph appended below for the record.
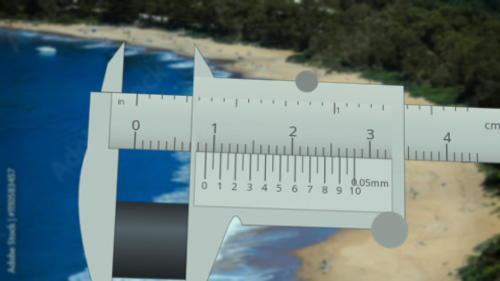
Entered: 9.0 mm
